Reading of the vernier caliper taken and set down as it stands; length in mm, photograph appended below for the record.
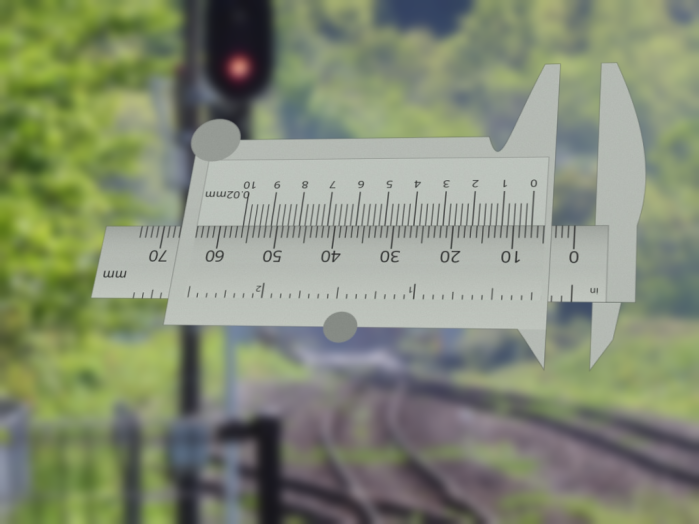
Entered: 7.0 mm
